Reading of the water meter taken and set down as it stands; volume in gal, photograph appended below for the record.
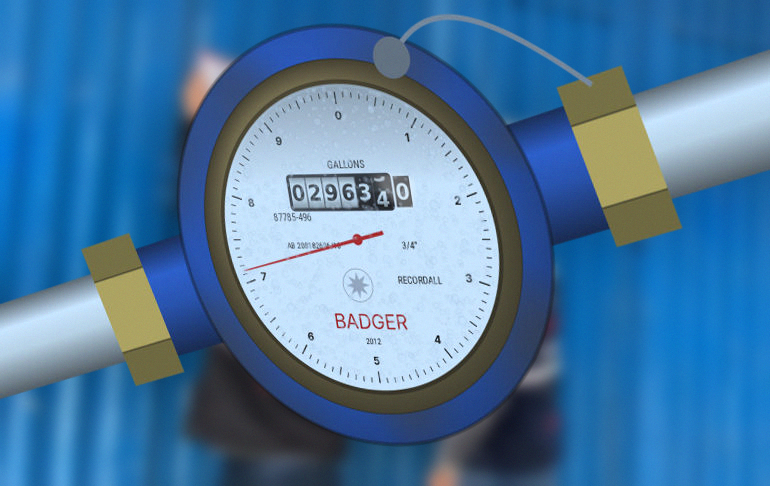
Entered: 296337.1 gal
